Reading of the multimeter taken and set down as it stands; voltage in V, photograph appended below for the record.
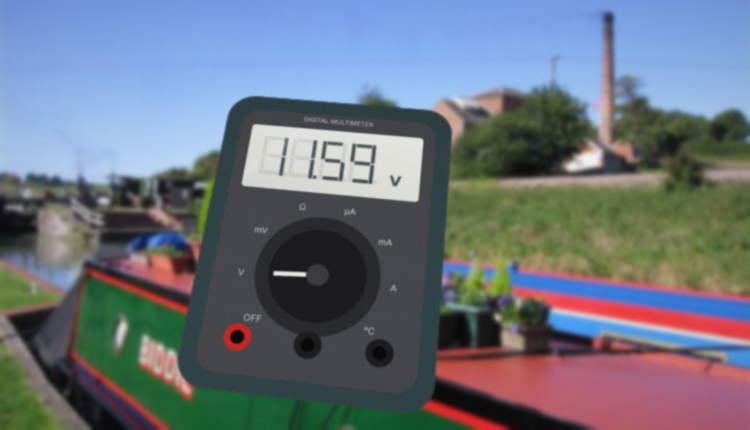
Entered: 11.59 V
